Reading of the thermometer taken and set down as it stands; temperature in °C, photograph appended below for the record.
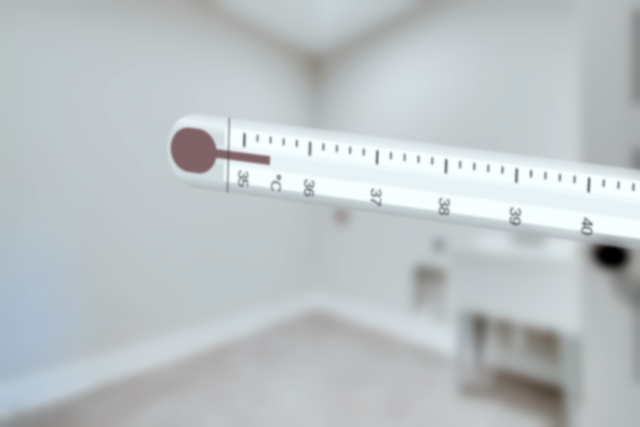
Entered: 35.4 °C
